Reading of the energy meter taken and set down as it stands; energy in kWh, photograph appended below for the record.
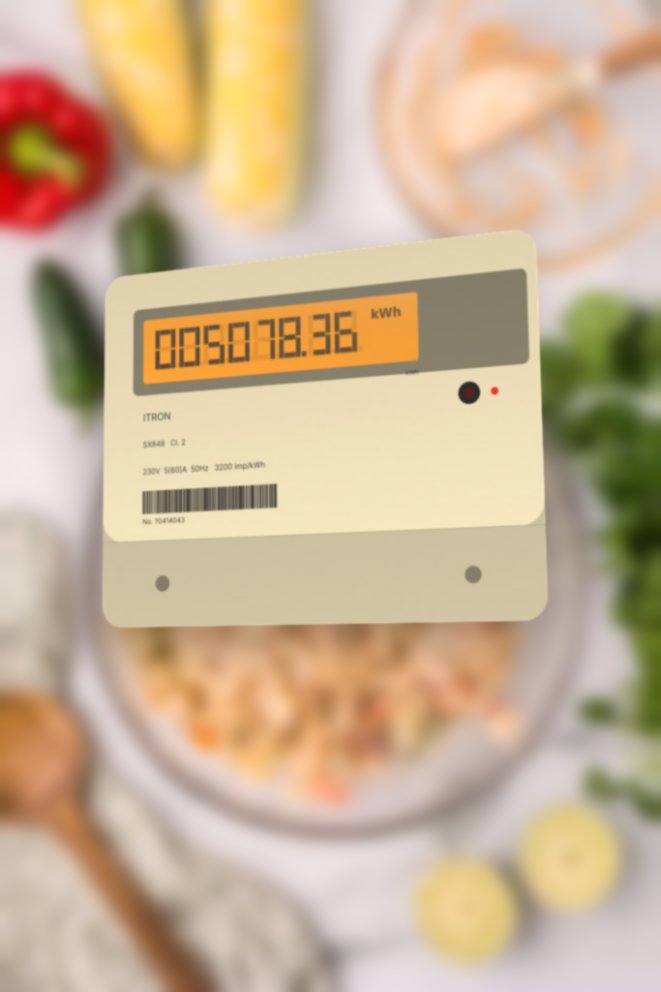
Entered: 5078.36 kWh
